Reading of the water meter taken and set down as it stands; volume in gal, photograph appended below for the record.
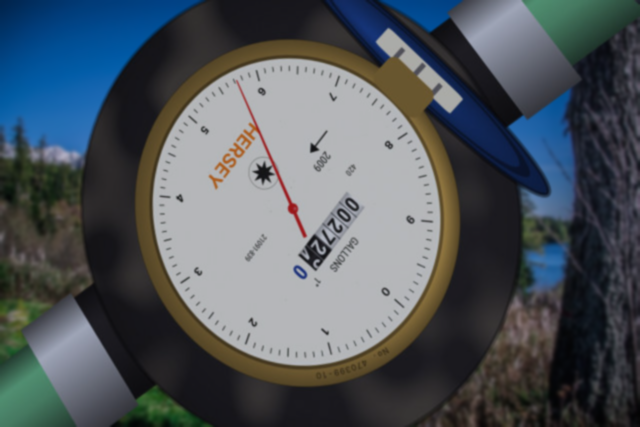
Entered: 27235.7 gal
